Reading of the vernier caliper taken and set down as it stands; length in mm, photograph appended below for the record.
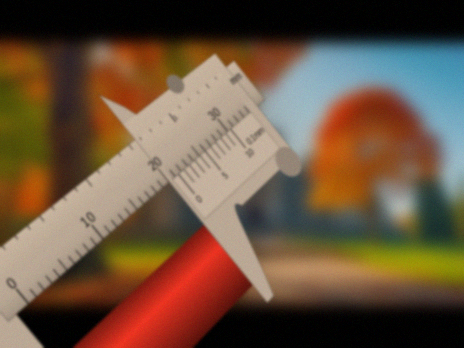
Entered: 21.5 mm
